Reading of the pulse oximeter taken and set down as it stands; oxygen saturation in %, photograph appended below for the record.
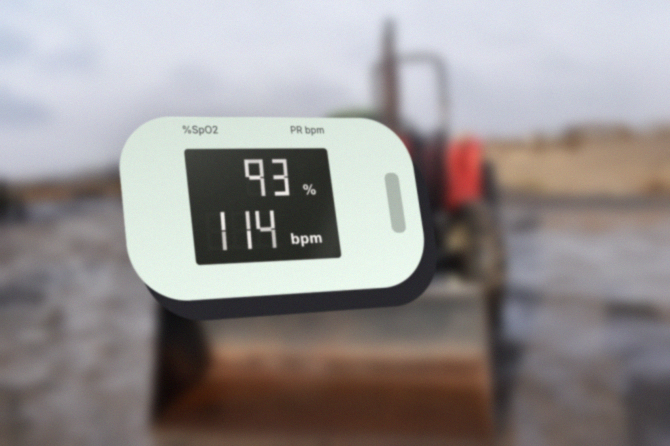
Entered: 93 %
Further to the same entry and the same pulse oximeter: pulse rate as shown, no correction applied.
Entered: 114 bpm
